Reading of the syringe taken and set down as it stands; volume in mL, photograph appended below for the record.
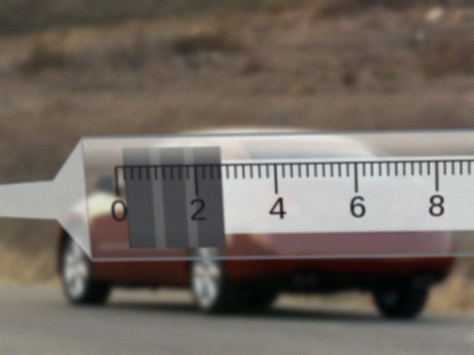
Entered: 0.2 mL
